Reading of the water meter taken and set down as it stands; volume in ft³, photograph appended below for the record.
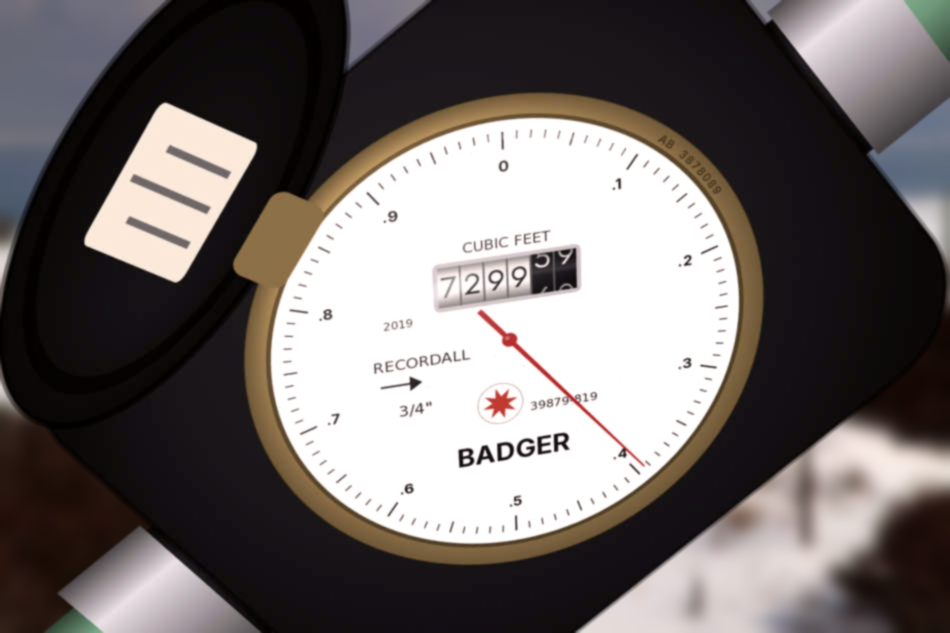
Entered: 729959.39 ft³
